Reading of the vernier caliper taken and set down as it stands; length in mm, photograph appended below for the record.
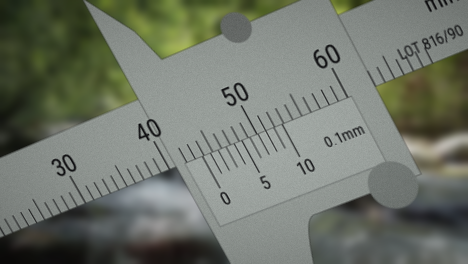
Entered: 43.8 mm
